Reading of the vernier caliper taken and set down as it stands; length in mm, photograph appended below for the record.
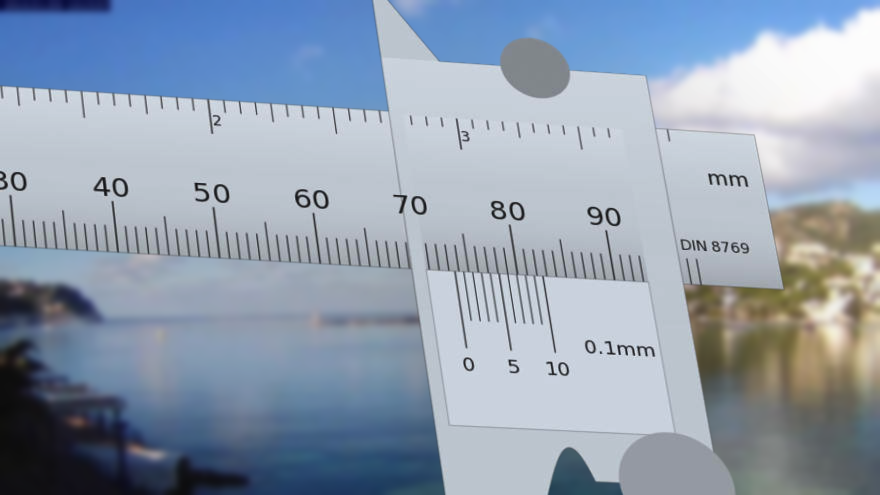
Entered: 73.6 mm
